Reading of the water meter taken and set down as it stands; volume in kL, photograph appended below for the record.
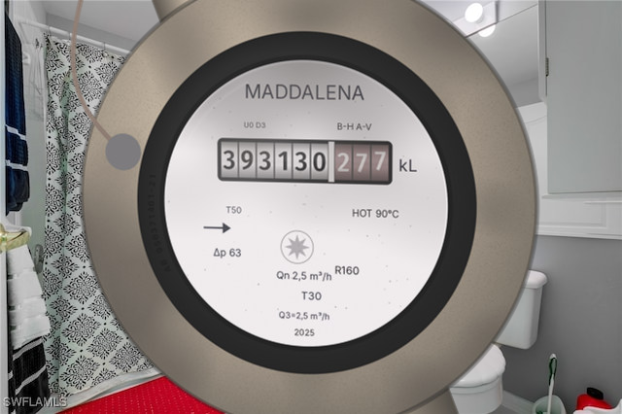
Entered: 393130.277 kL
